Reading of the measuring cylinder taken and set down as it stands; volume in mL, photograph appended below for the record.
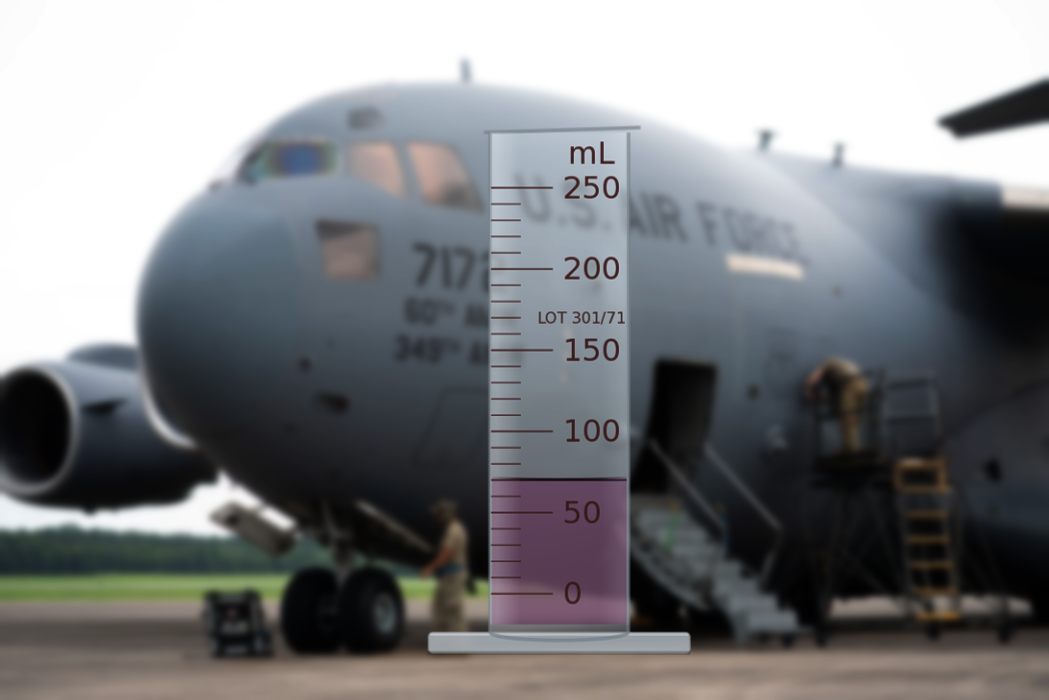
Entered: 70 mL
